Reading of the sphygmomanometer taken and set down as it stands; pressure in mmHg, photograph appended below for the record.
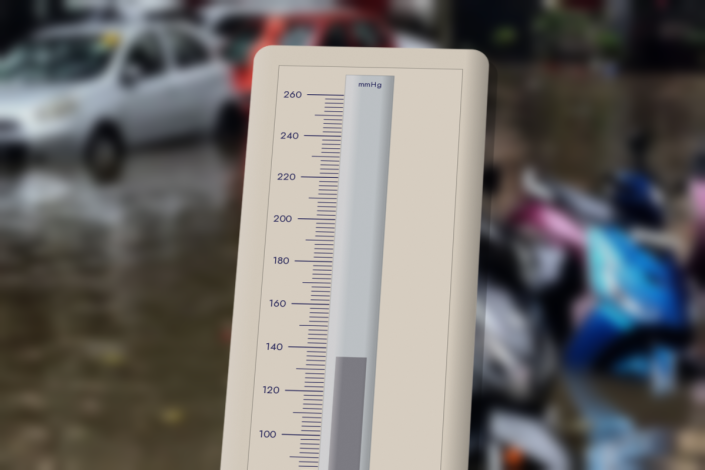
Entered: 136 mmHg
